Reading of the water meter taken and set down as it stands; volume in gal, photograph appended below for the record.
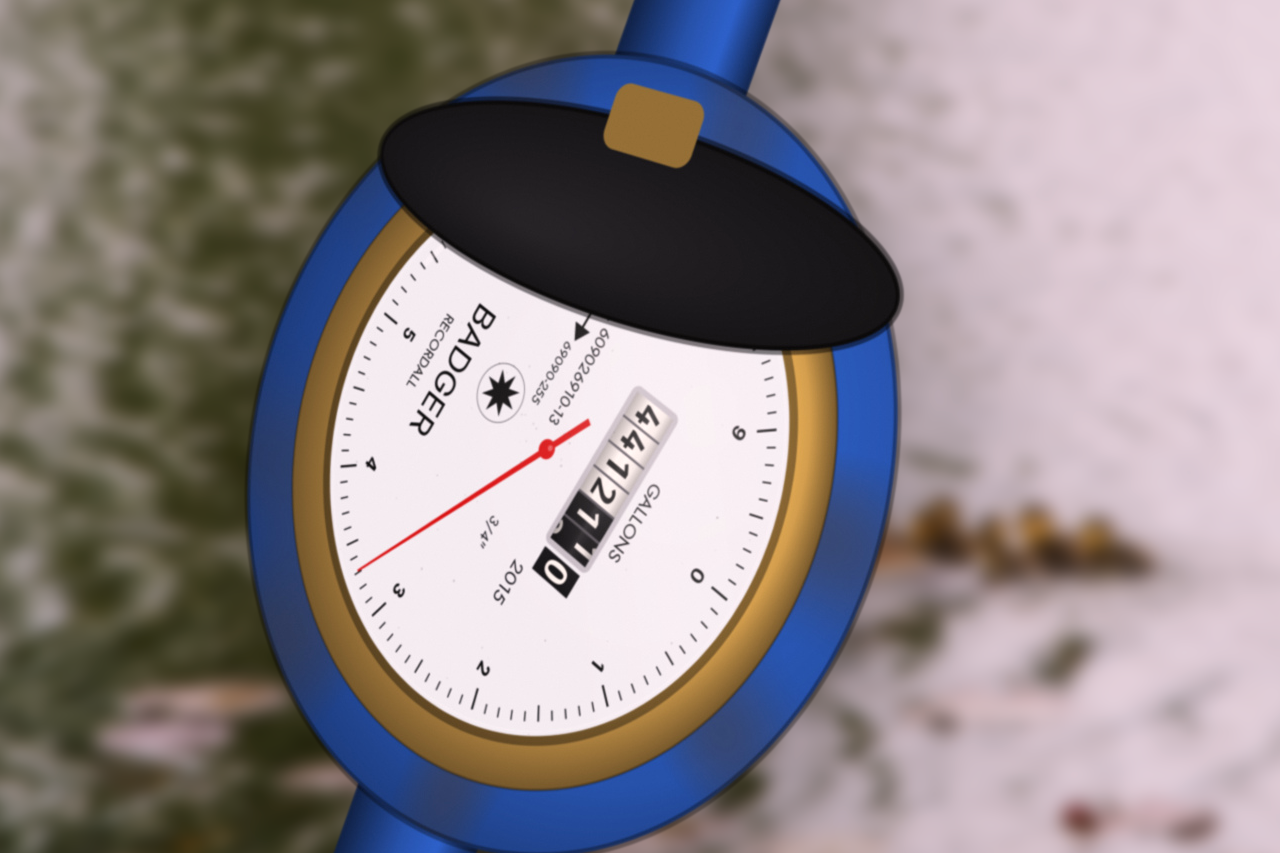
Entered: 4412113.3 gal
